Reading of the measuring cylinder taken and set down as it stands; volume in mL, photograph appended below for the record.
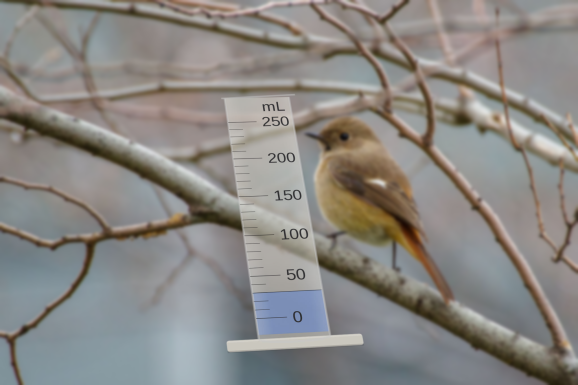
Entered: 30 mL
